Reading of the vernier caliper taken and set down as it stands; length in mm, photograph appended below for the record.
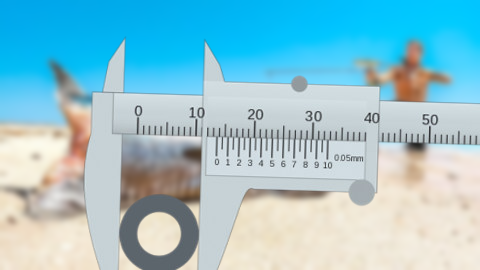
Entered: 13.6 mm
